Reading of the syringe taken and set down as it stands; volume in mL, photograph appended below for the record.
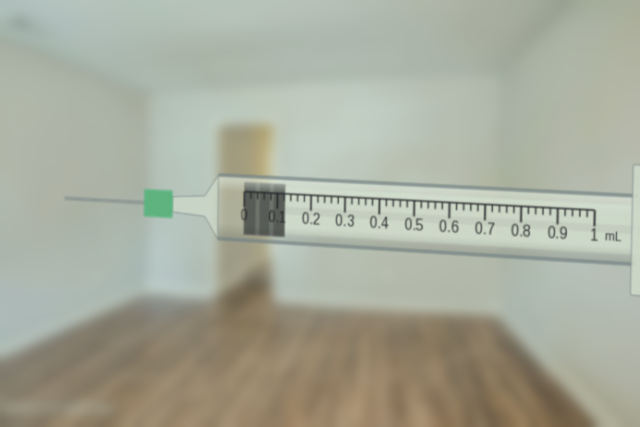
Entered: 0 mL
